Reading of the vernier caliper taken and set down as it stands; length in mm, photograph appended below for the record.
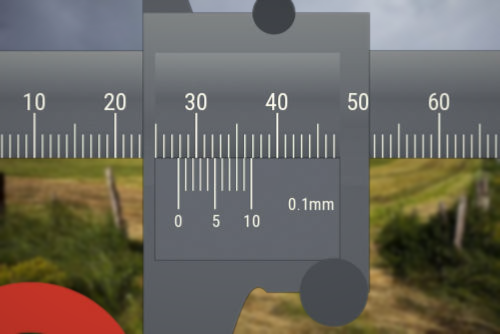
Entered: 27.8 mm
